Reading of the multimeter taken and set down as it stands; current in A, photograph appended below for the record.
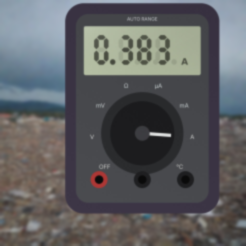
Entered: 0.383 A
